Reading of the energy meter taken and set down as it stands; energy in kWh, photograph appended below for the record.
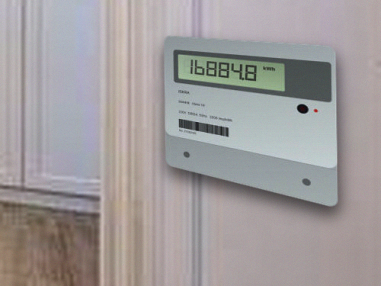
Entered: 16884.8 kWh
